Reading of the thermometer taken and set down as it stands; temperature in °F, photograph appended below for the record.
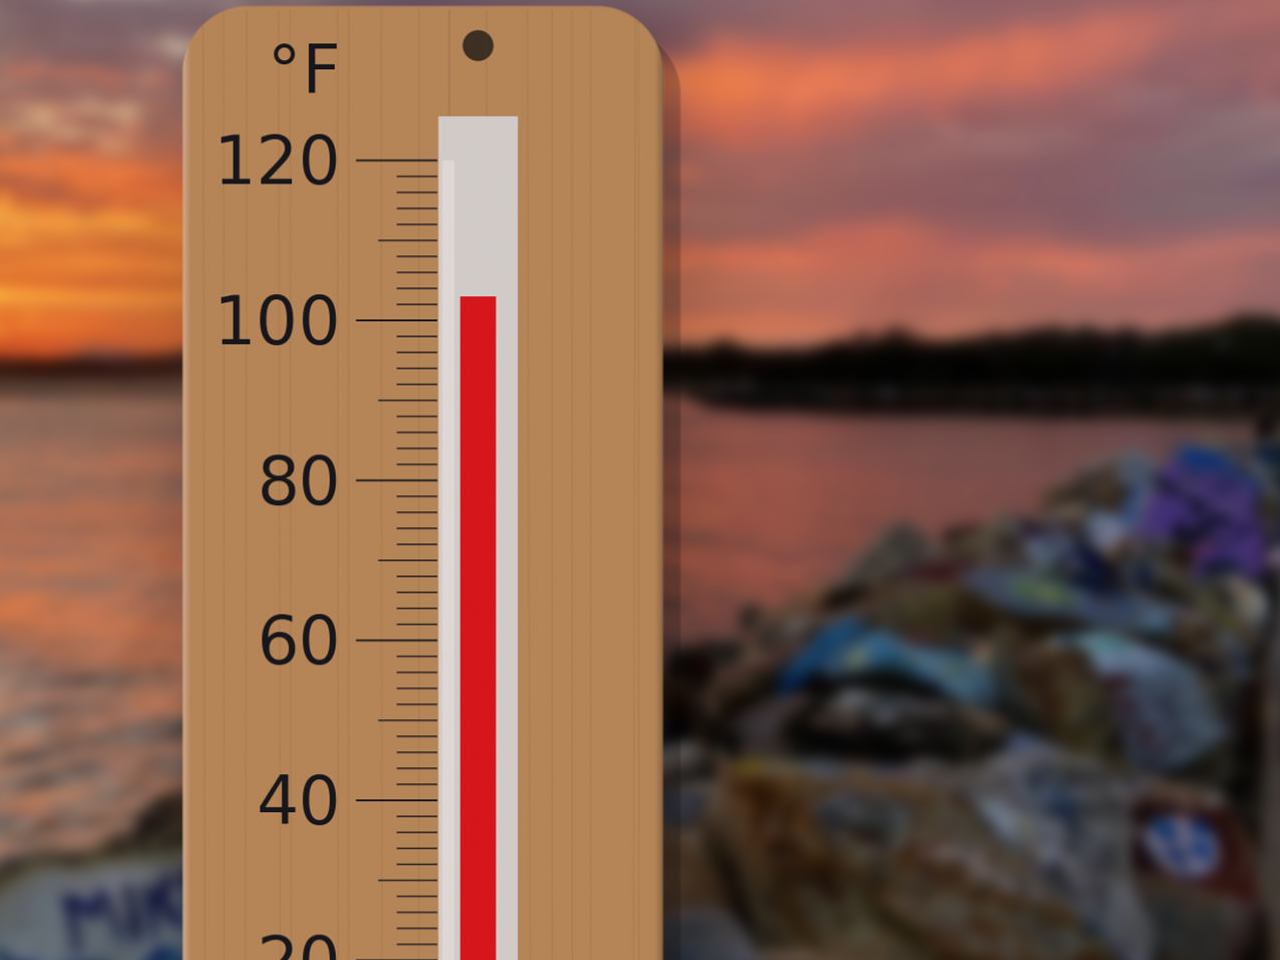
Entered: 103 °F
